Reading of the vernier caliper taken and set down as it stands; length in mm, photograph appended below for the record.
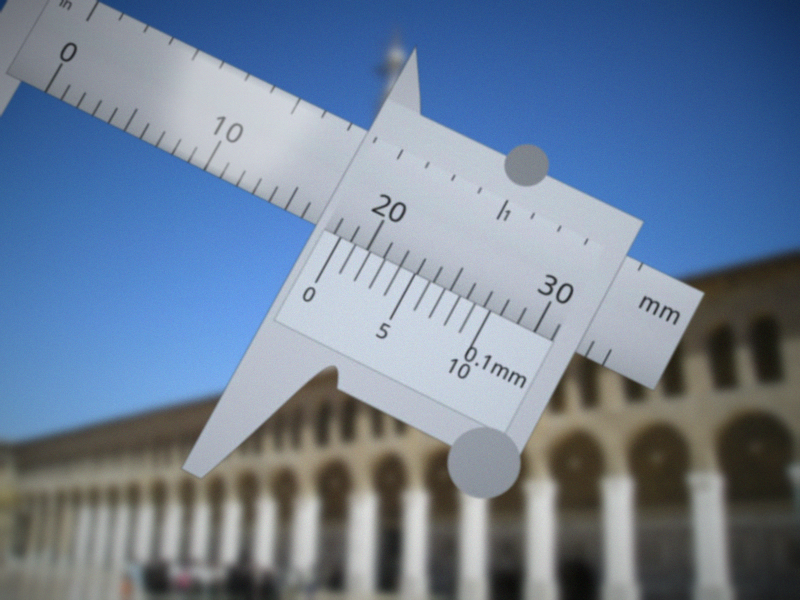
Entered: 18.4 mm
